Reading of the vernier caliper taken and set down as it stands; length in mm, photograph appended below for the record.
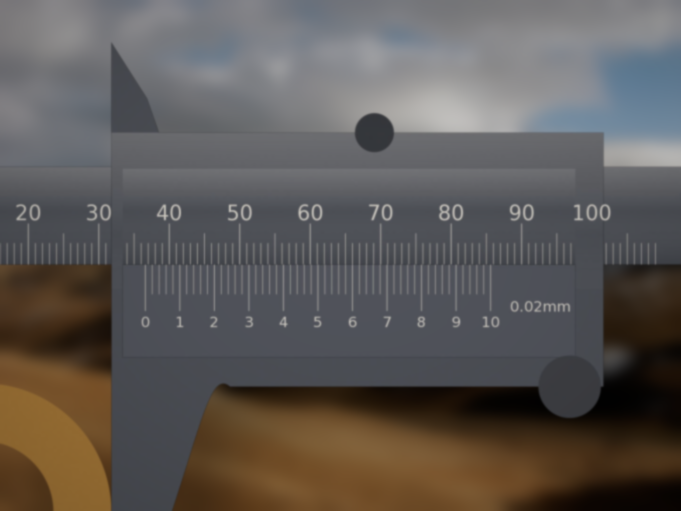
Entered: 36.6 mm
